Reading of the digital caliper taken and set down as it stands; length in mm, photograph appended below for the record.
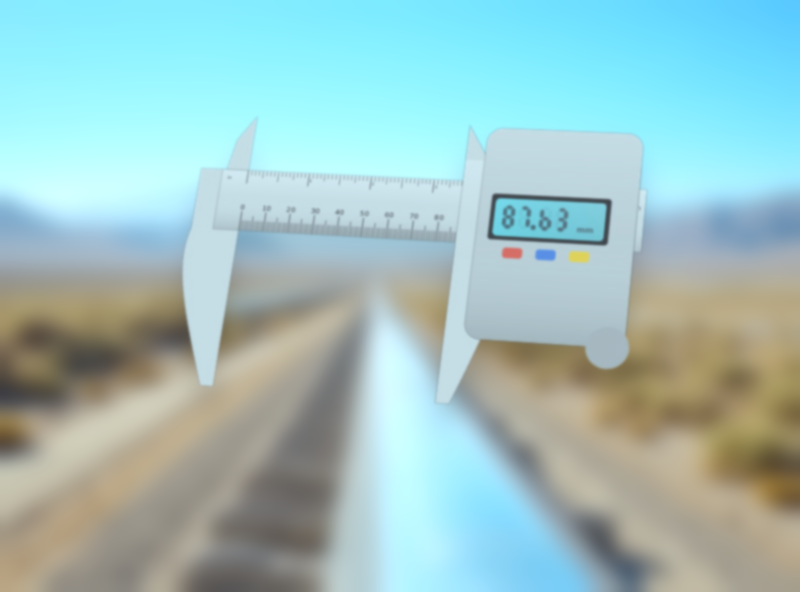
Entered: 87.63 mm
